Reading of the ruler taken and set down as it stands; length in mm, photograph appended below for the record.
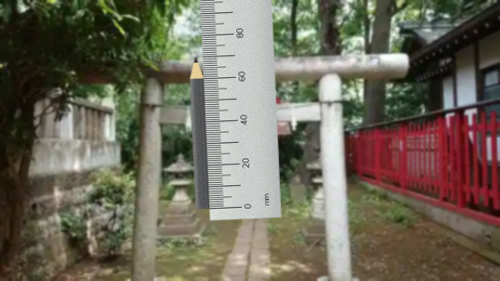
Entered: 70 mm
